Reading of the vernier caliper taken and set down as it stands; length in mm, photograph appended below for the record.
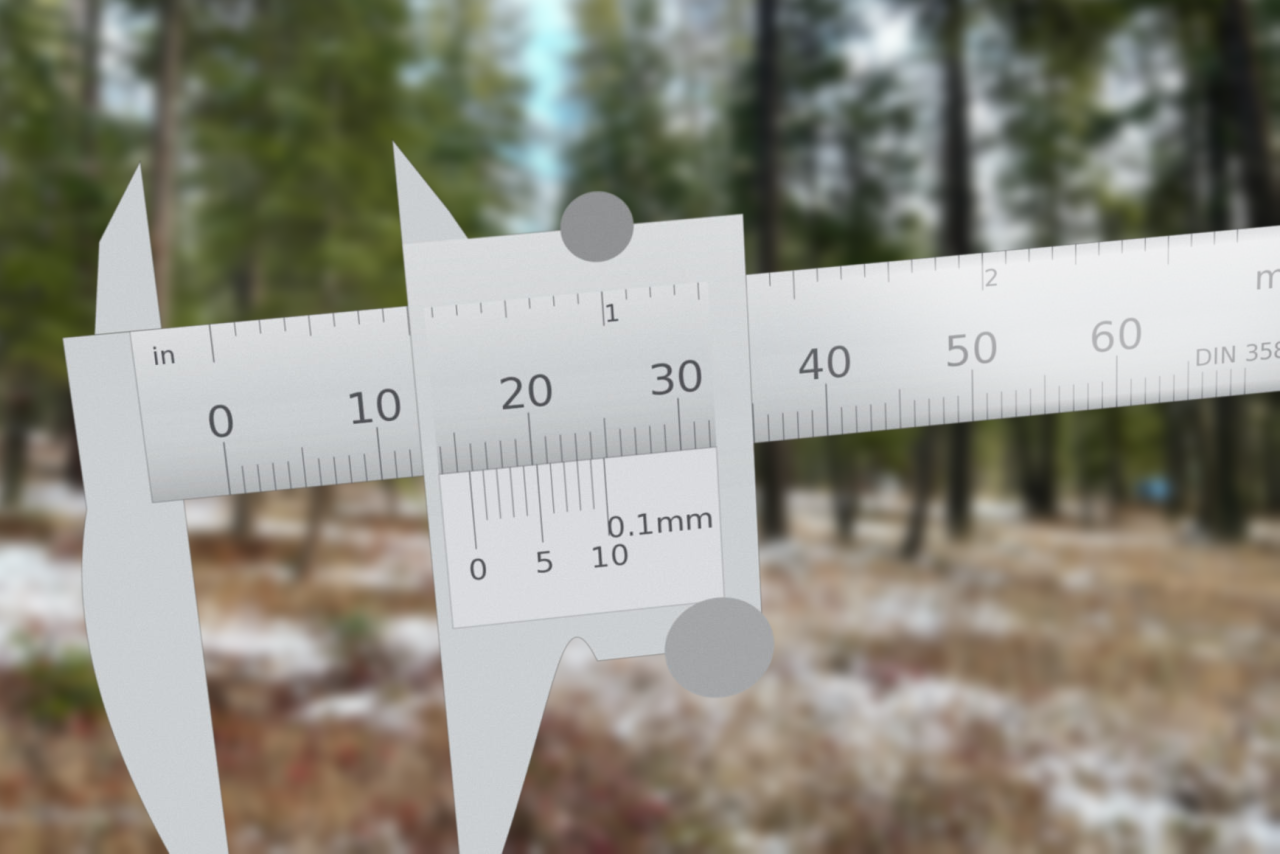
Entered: 15.8 mm
